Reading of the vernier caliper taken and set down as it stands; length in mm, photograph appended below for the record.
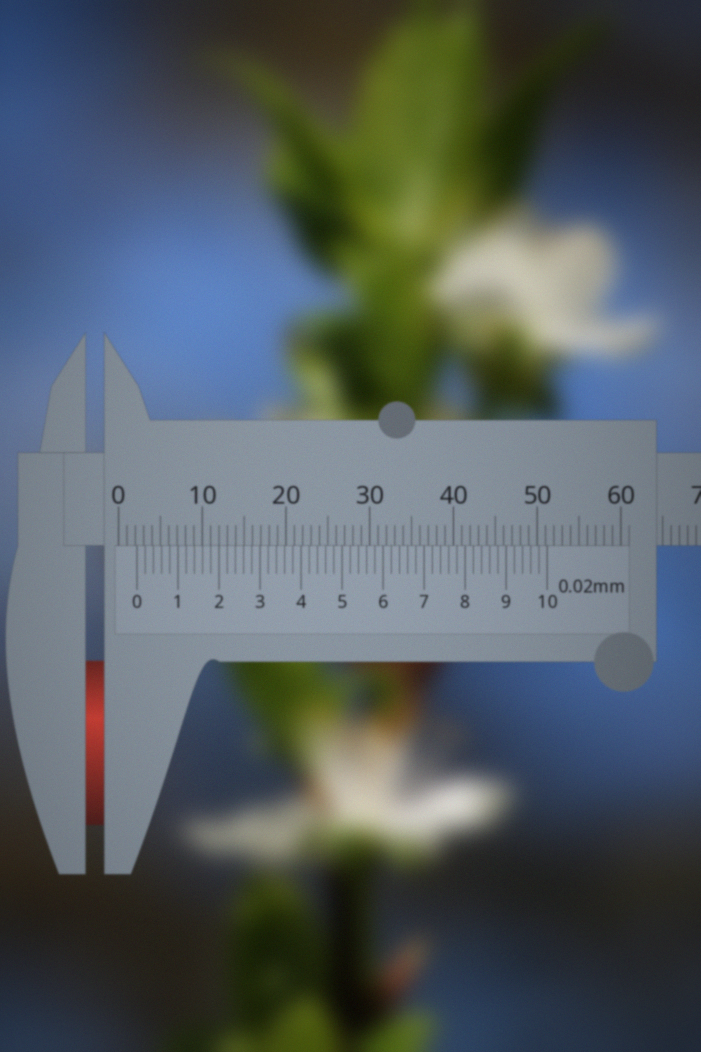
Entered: 2.2 mm
